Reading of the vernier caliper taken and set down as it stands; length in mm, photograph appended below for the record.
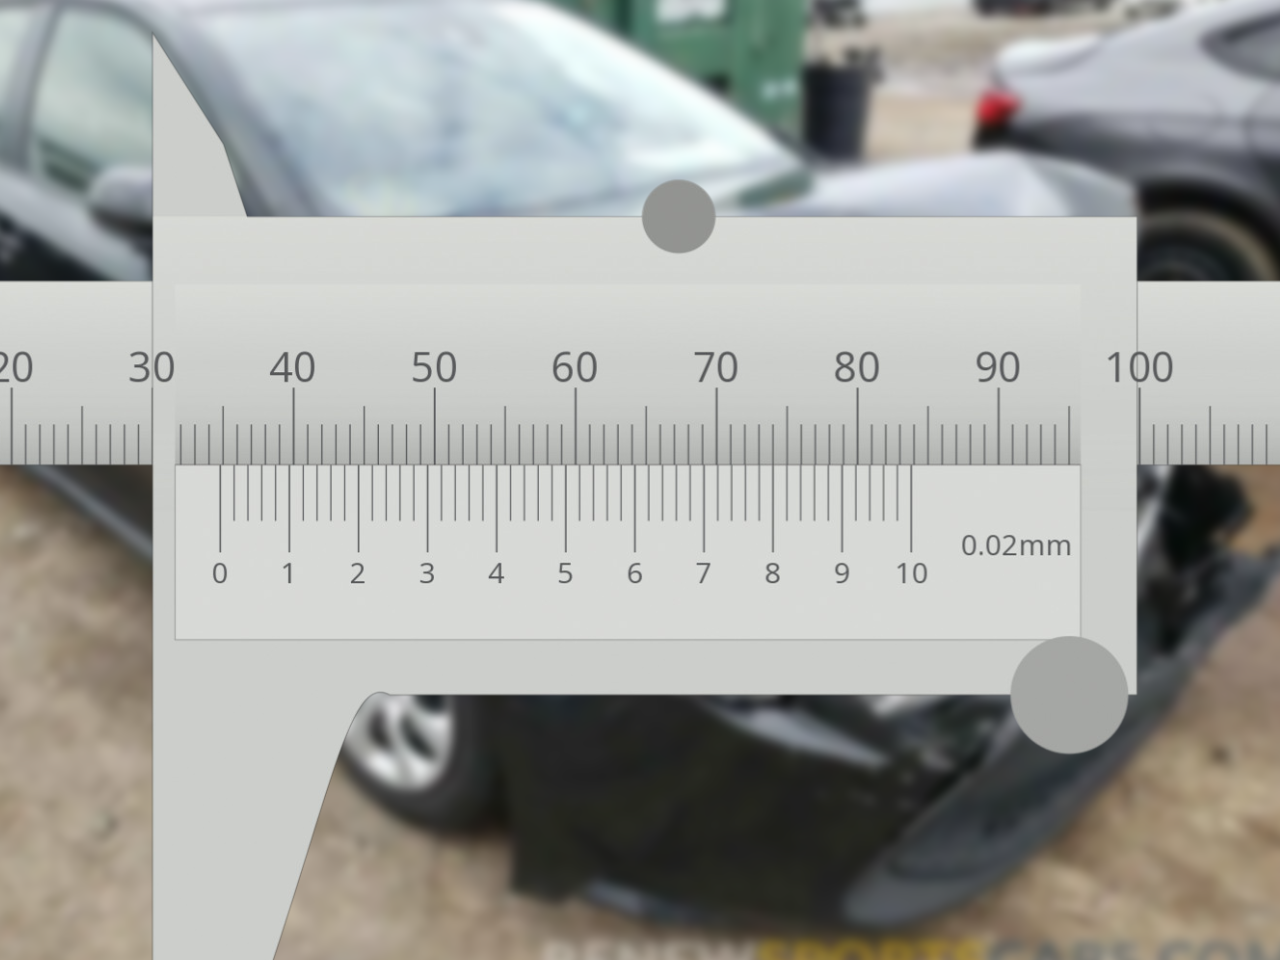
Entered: 34.8 mm
